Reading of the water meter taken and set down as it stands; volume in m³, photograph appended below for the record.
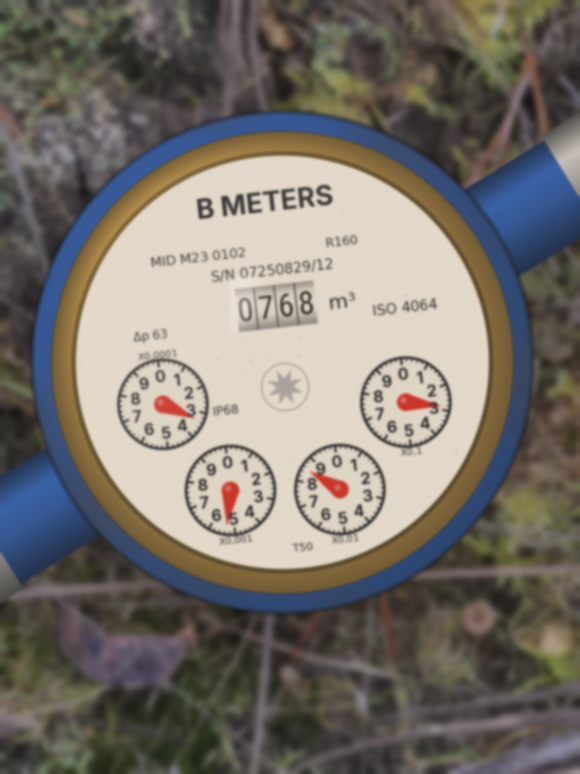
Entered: 768.2853 m³
